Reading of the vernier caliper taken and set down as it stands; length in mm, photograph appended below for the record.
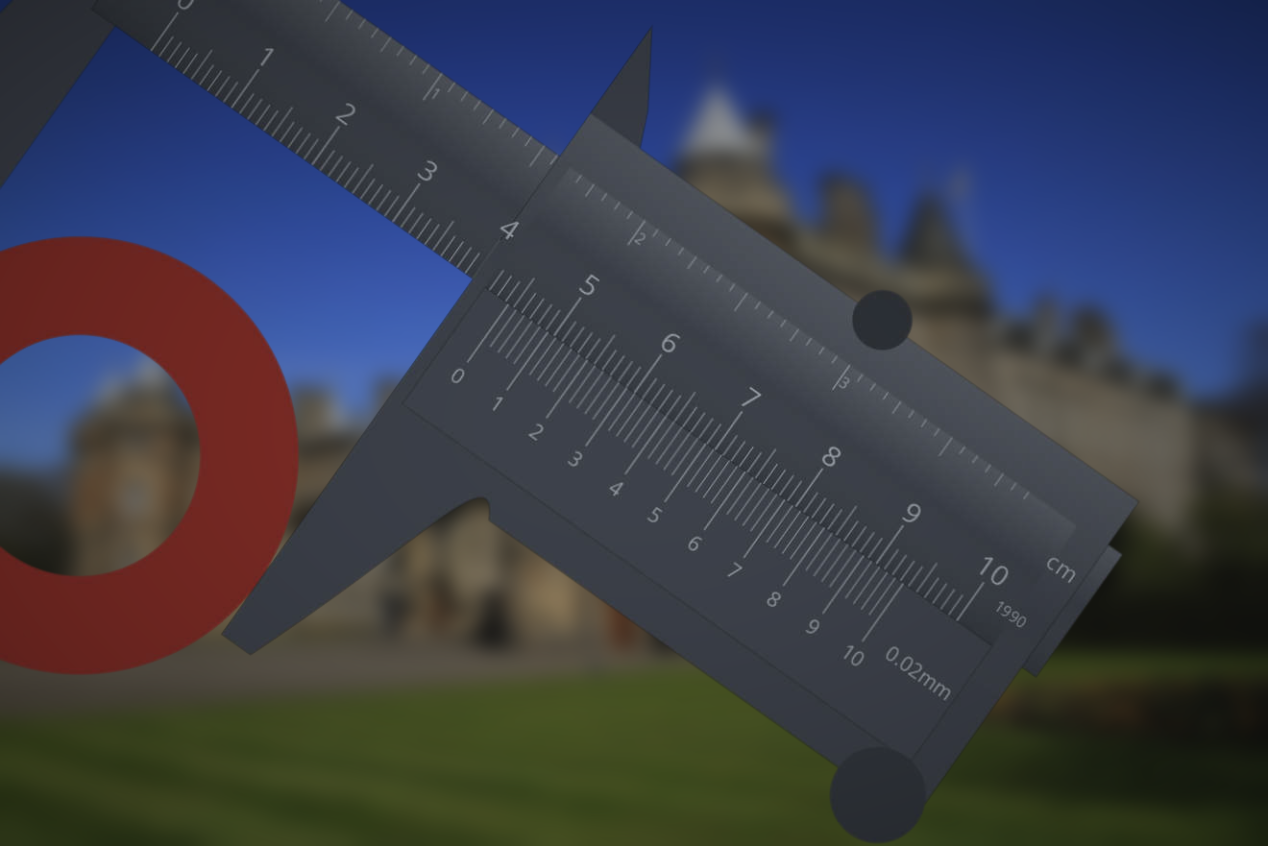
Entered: 44.4 mm
